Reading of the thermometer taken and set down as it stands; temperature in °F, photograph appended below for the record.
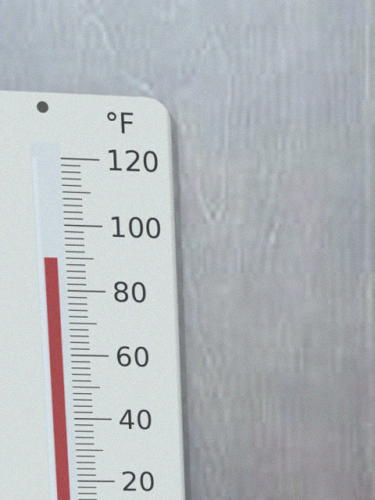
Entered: 90 °F
